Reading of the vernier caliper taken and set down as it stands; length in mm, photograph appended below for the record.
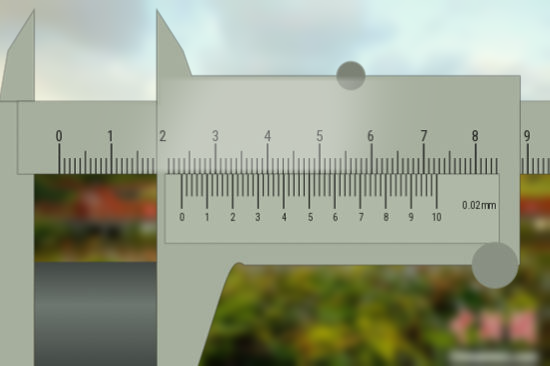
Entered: 23.5 mm
